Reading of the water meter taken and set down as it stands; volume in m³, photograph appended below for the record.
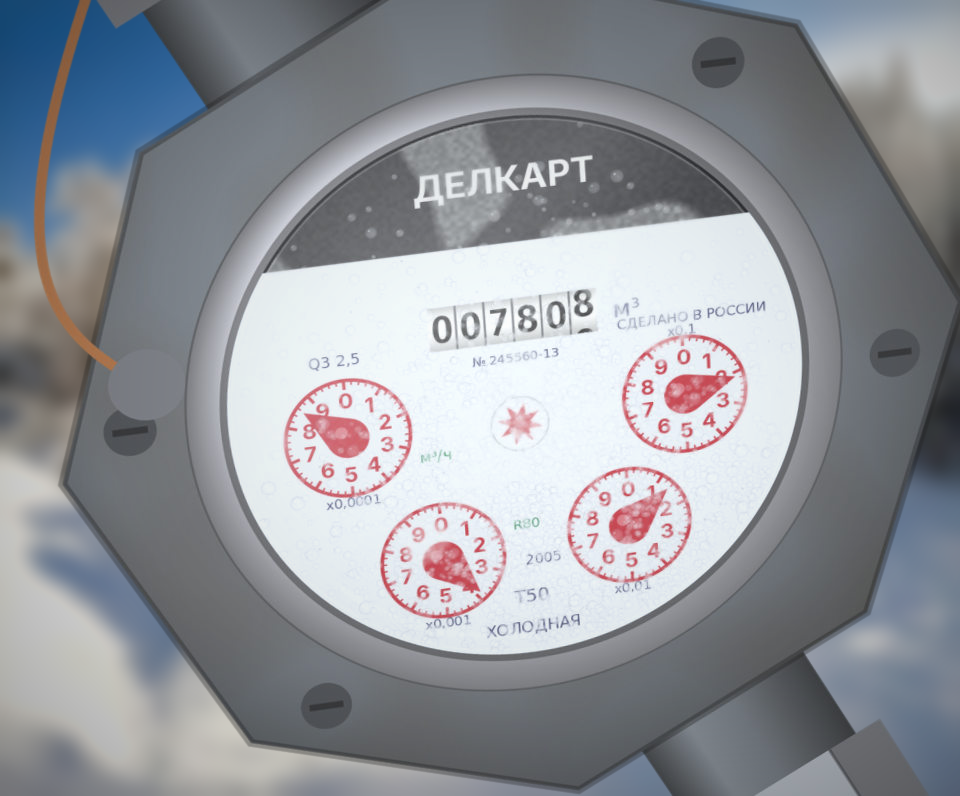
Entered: 7808.2138 m³
